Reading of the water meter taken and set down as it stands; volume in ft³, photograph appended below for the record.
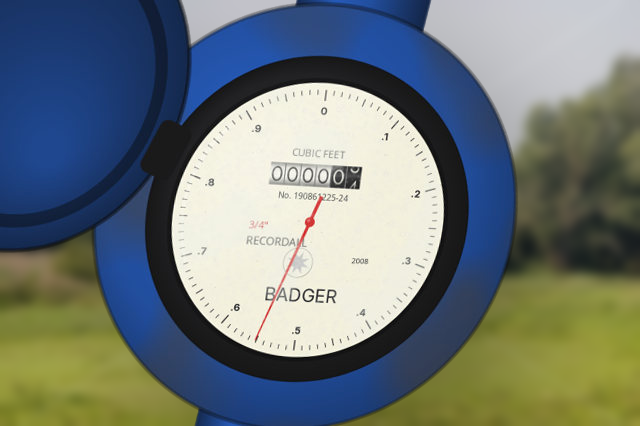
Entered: 3.55 ft³
